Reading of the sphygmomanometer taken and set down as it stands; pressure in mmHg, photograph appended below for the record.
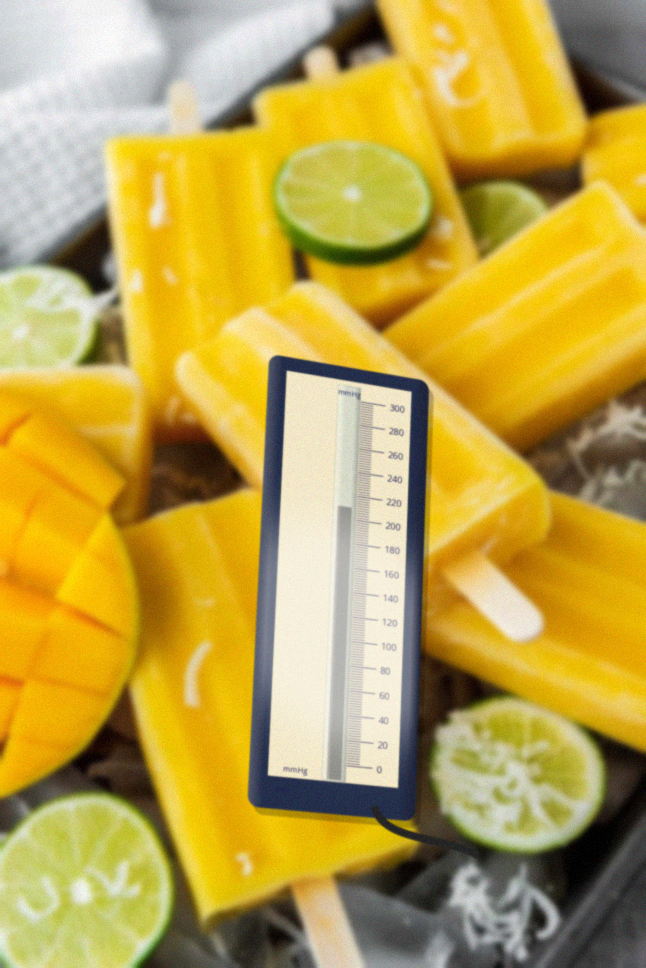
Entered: 210 mmHg
